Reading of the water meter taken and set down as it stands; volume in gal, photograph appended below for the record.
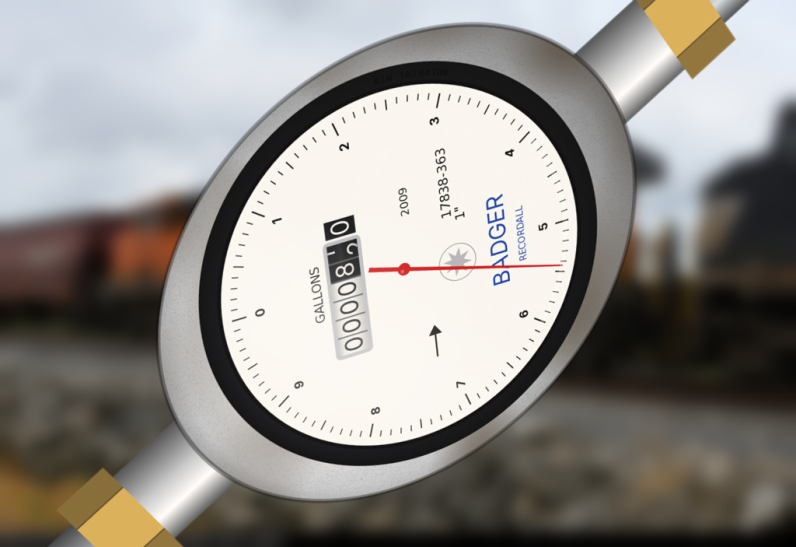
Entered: 815.4 gal
